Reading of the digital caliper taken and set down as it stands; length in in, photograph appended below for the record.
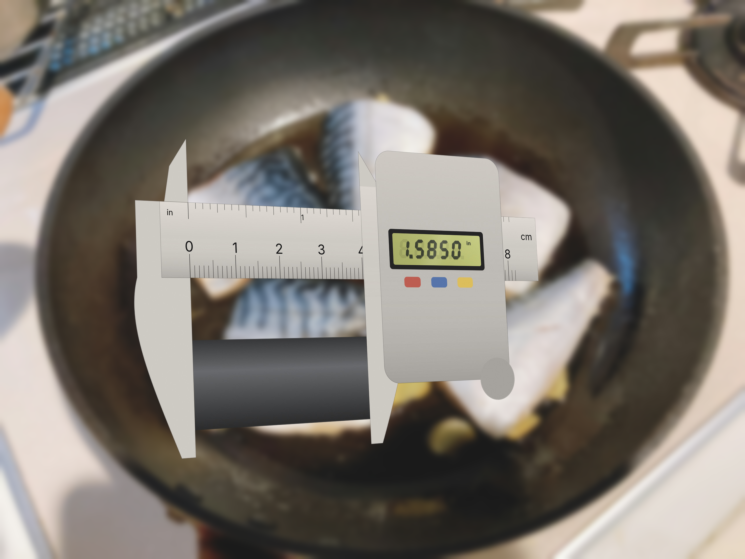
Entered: 1.5850 in
